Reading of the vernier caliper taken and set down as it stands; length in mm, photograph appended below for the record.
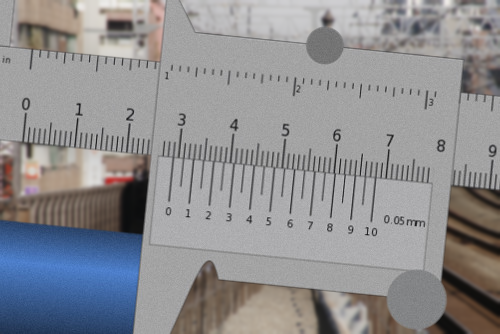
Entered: 29.0 mm
